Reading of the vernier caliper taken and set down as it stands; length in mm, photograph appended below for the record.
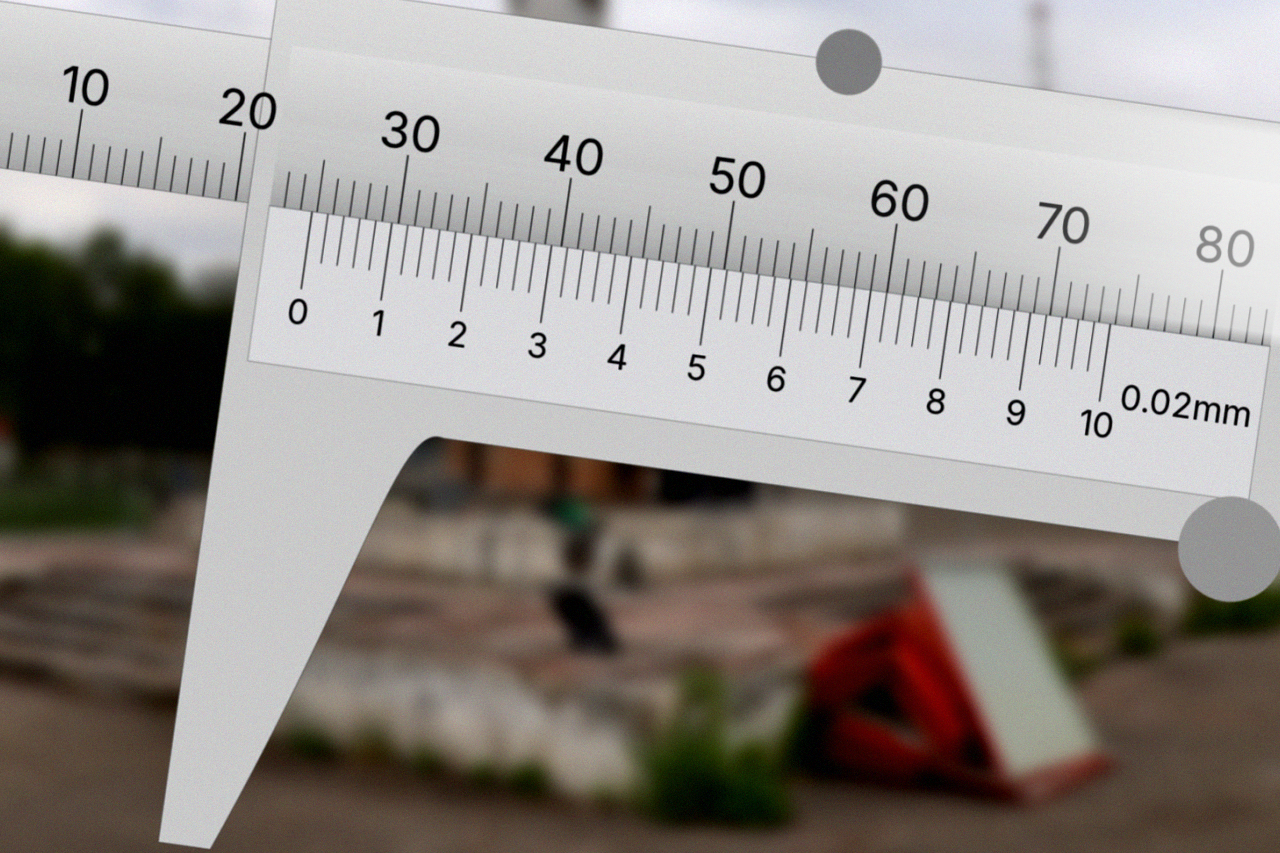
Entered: 24.7 mm
